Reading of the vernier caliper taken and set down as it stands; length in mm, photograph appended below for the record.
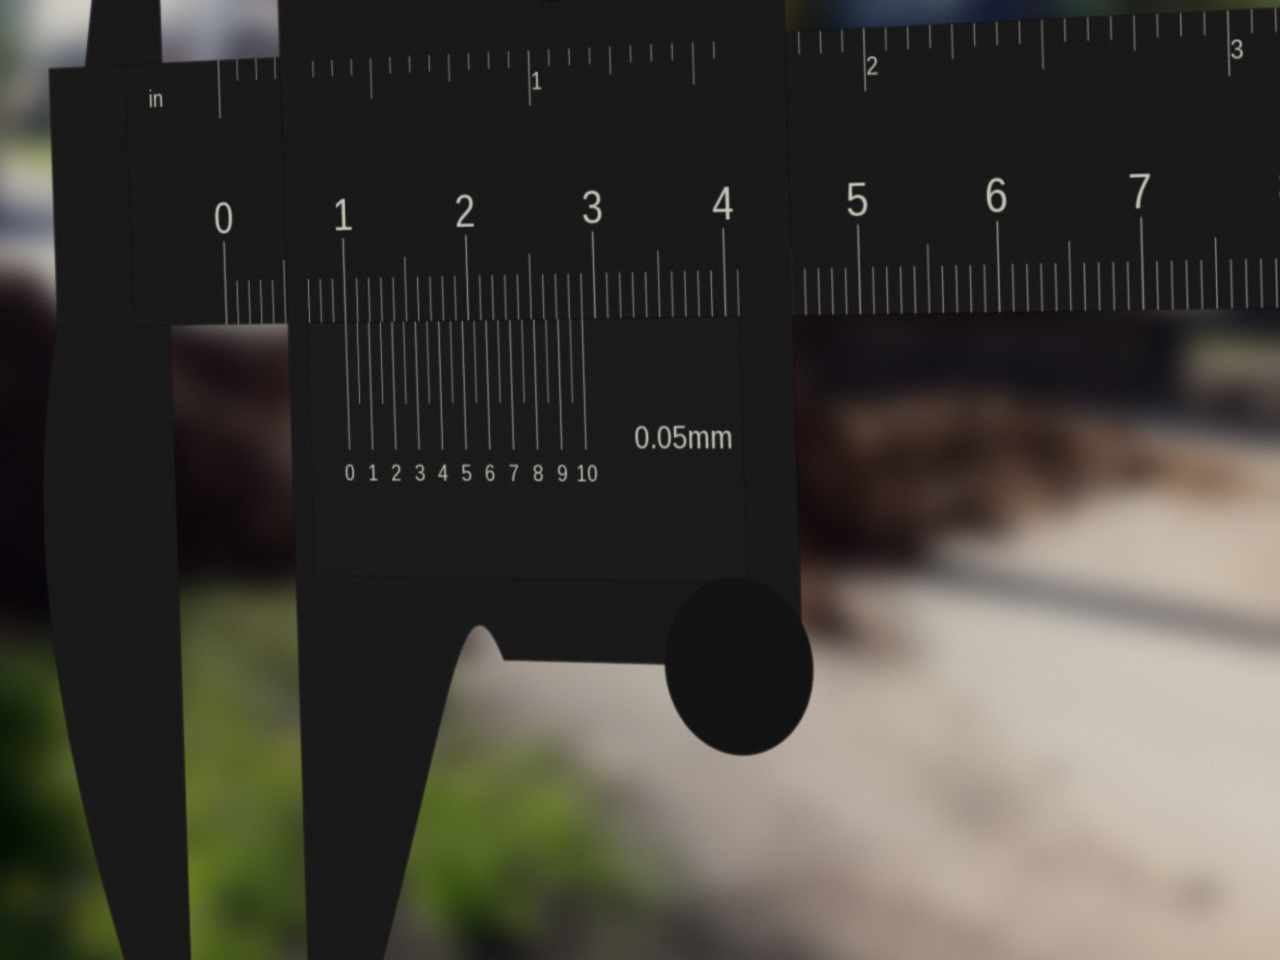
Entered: 10.0 mm
